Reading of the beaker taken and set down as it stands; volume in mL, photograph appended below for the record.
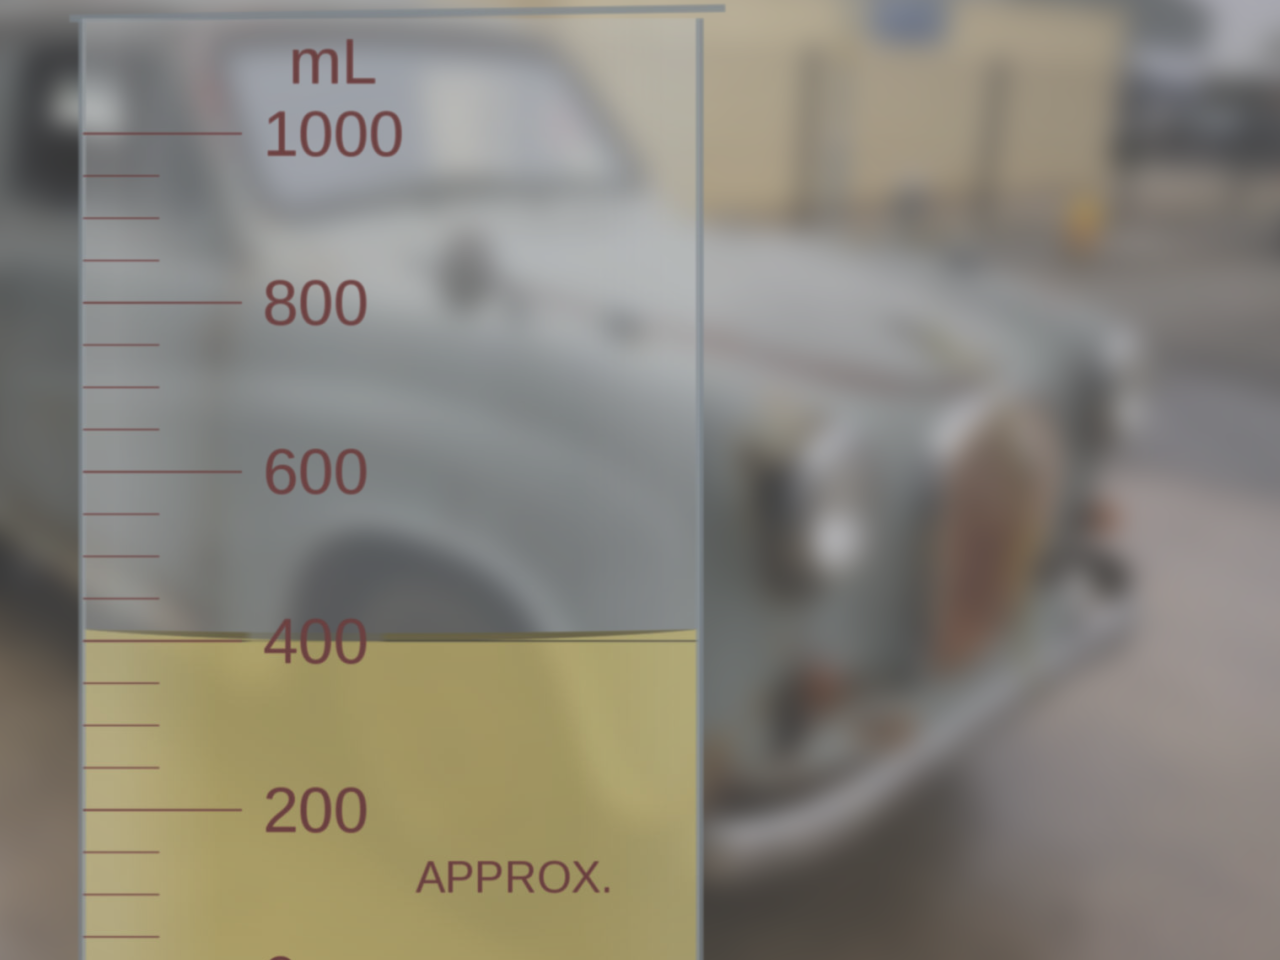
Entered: 400 mL
